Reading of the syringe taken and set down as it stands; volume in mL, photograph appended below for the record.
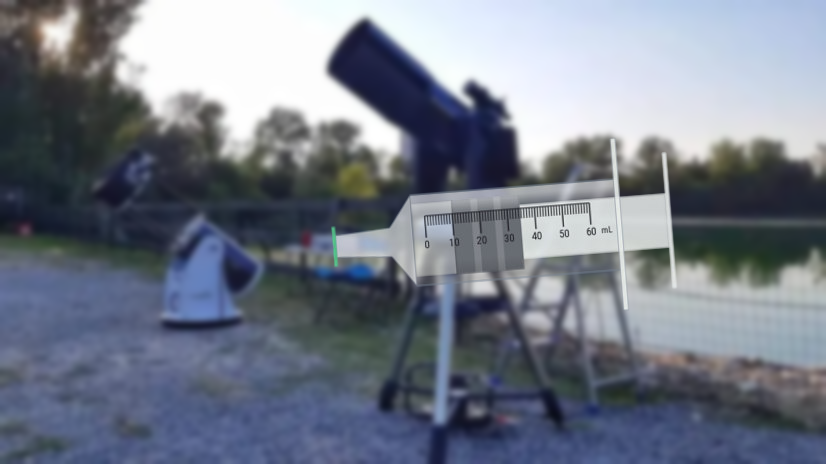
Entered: 10 mL
